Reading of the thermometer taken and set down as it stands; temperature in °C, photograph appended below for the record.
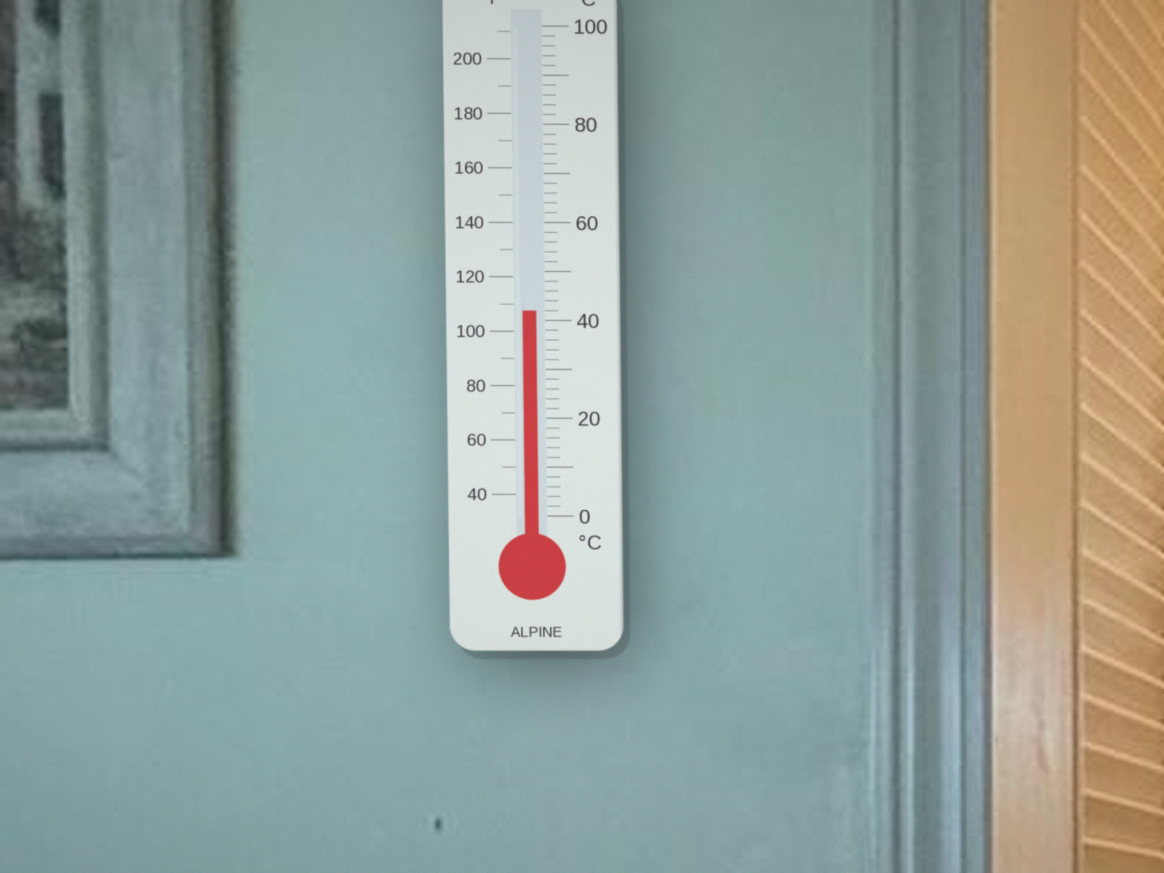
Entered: 42 °C
